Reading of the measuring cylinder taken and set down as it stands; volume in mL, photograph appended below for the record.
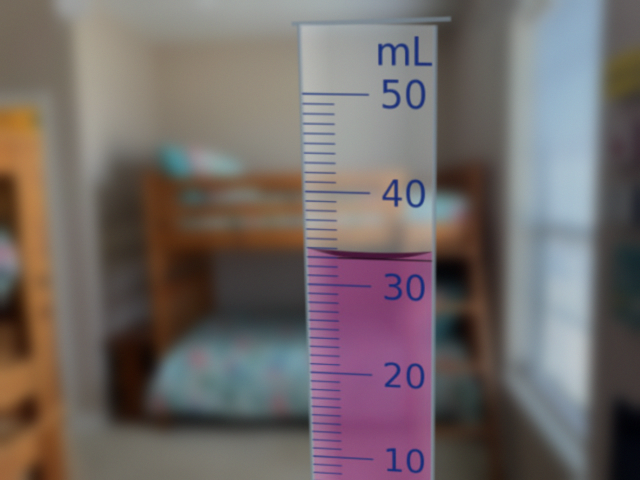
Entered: 33 mL
